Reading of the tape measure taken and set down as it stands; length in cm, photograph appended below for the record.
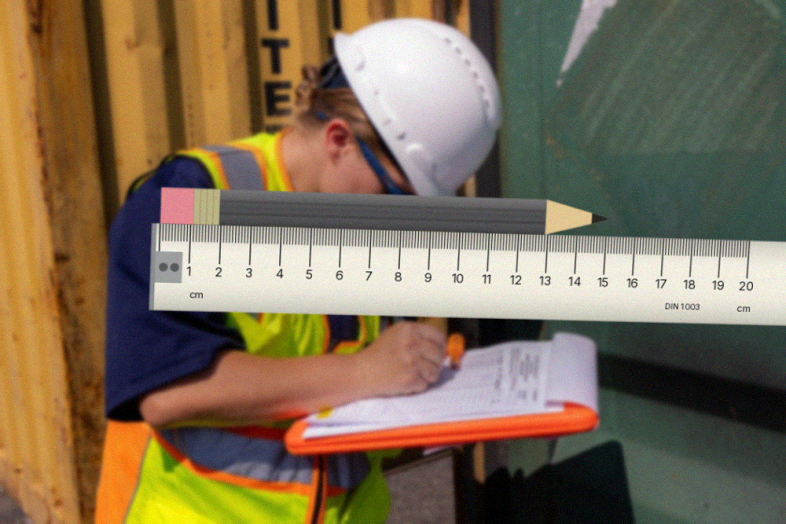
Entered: 15 cm
